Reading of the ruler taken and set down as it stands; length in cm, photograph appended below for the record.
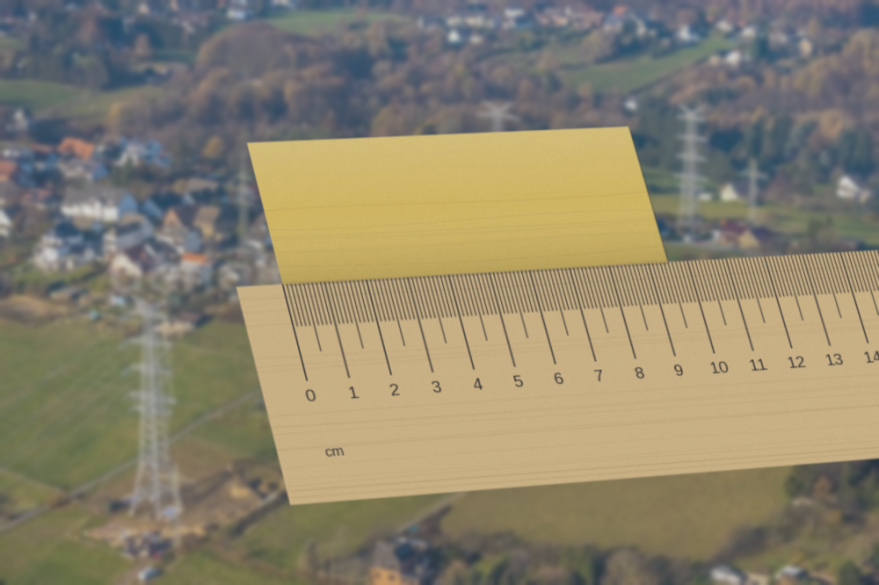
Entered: 9.5 cm
